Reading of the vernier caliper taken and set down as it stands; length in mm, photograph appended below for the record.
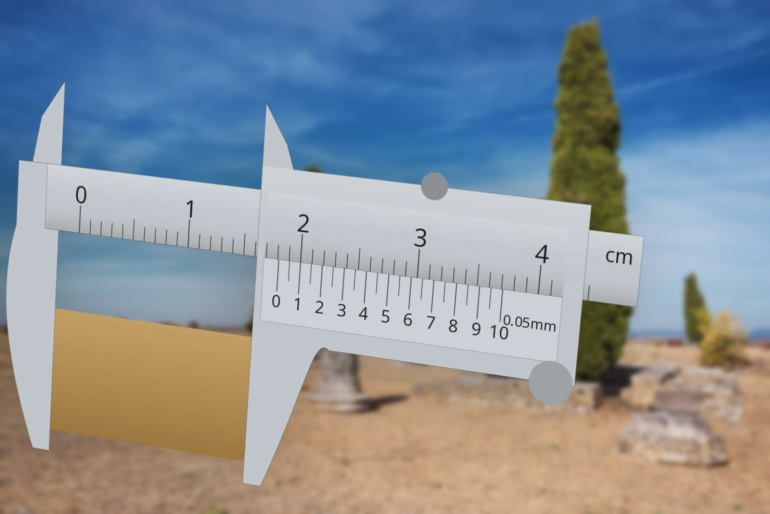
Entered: 18.1 mm
